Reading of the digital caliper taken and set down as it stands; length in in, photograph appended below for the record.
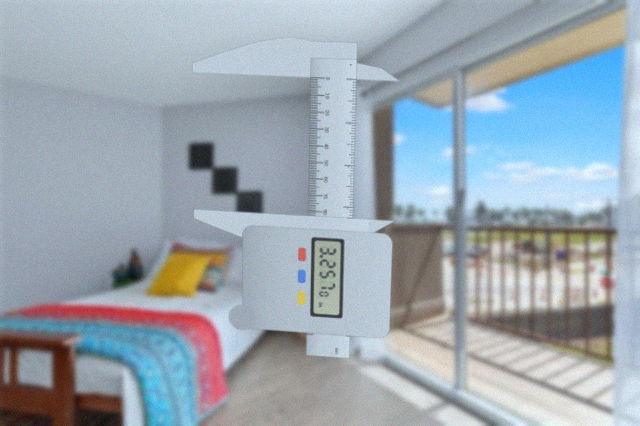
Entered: 3.2570 in
